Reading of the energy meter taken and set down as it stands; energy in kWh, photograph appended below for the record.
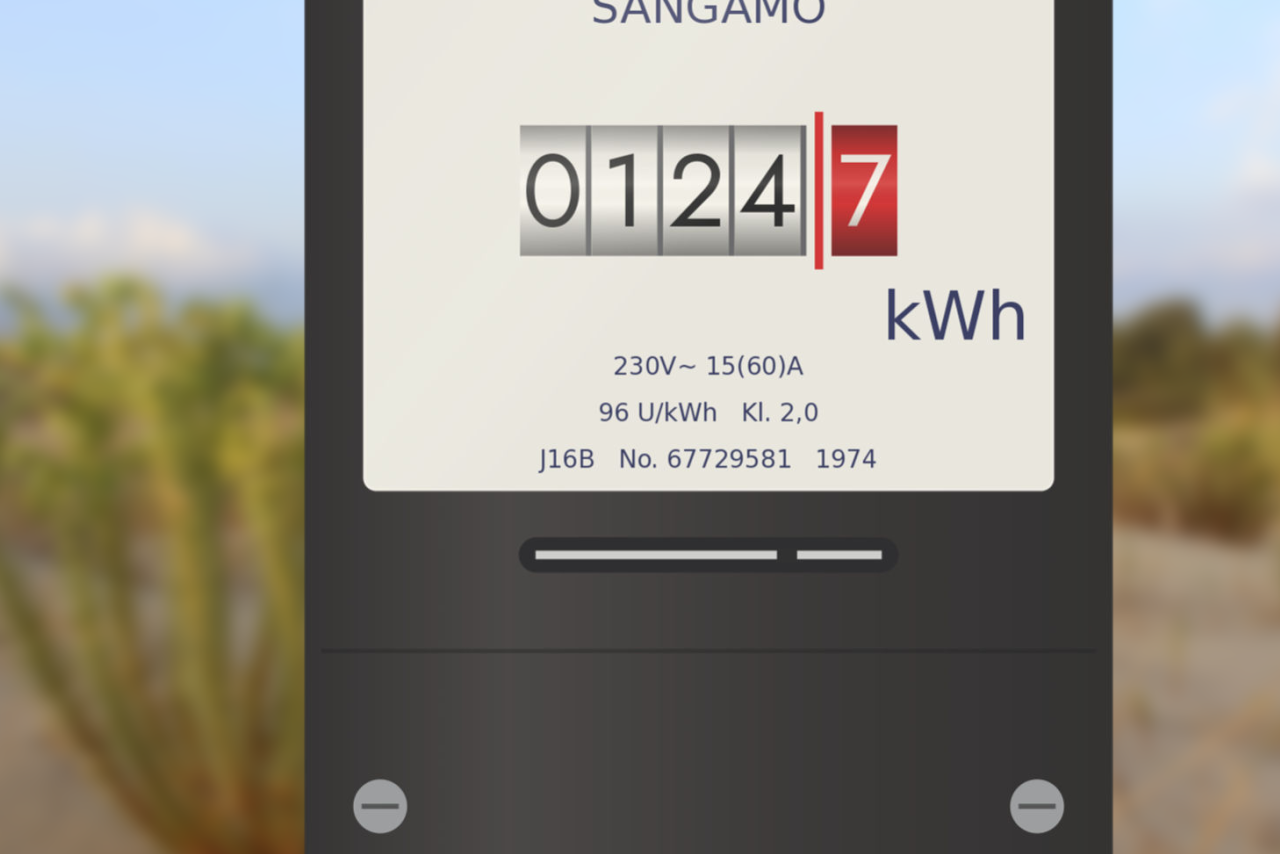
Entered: 124.7 kWh
